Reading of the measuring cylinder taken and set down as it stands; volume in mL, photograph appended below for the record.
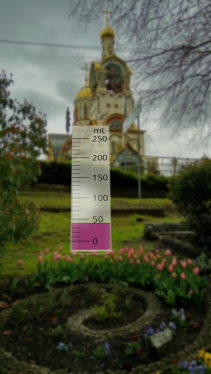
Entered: 40 mL
